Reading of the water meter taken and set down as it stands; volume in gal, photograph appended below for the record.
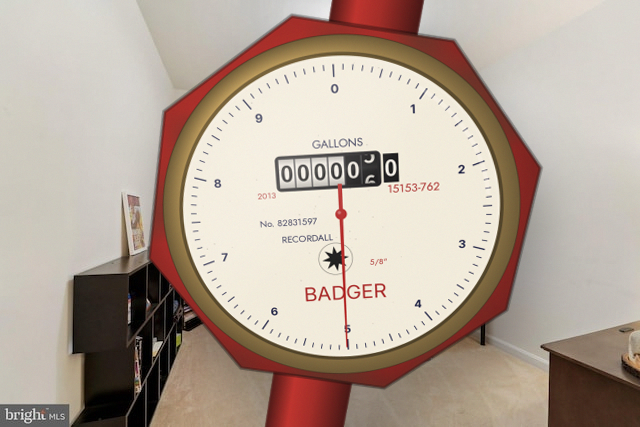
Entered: 55.0 gal
